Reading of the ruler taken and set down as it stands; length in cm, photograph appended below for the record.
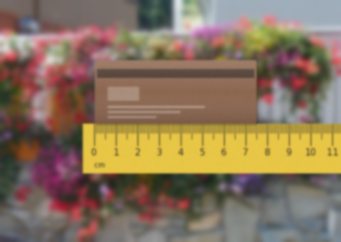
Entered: 7.5 cm
